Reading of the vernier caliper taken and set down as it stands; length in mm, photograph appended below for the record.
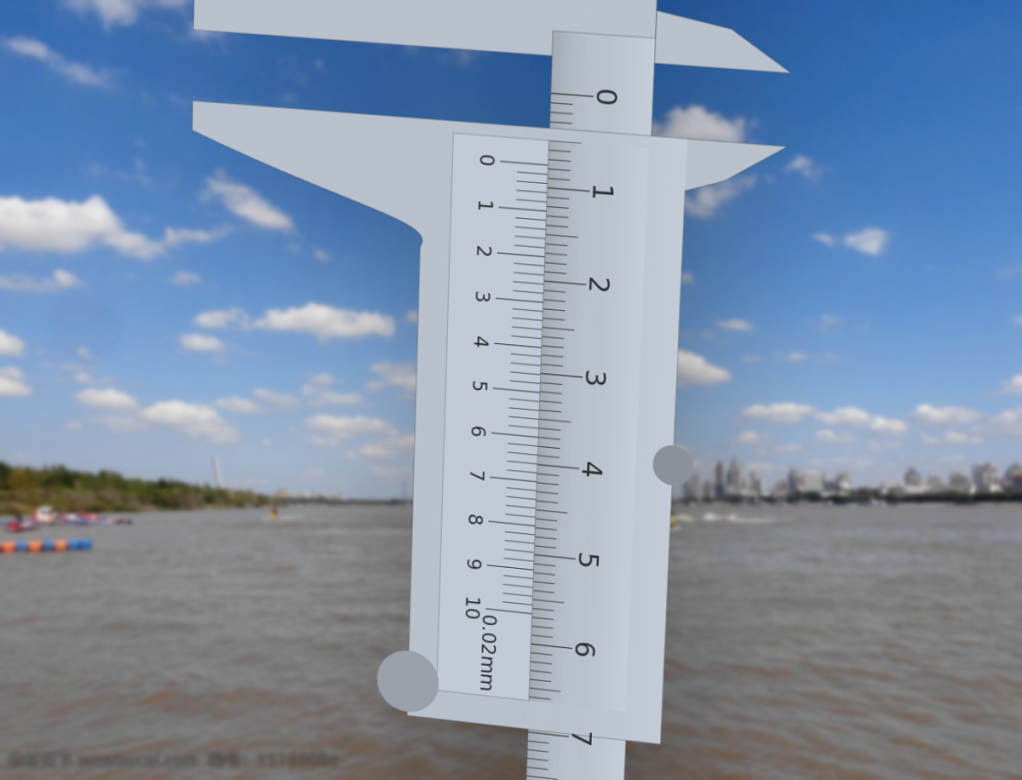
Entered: 7.6 mm
